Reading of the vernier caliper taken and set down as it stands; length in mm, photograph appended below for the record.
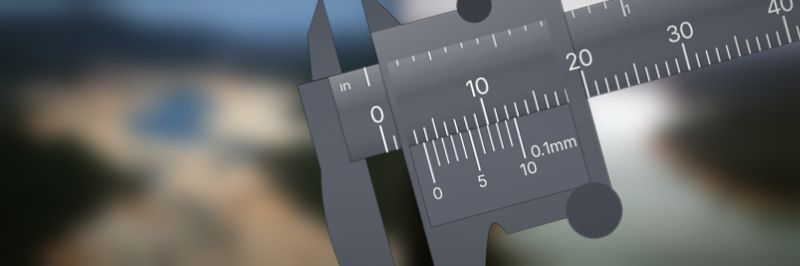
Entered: 3.6 mm
